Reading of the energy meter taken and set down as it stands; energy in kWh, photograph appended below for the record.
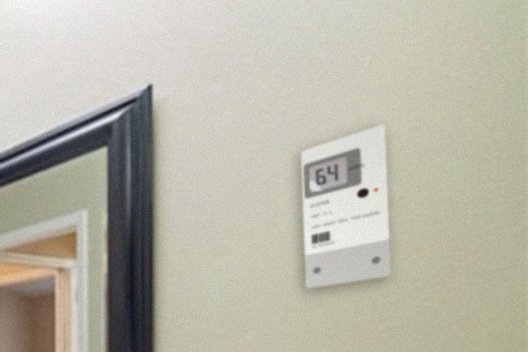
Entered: 64 kWh
